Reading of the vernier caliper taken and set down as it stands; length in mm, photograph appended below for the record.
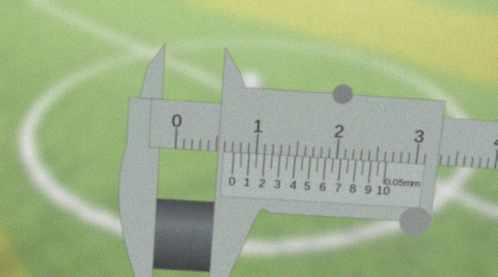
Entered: 7.2 mm
